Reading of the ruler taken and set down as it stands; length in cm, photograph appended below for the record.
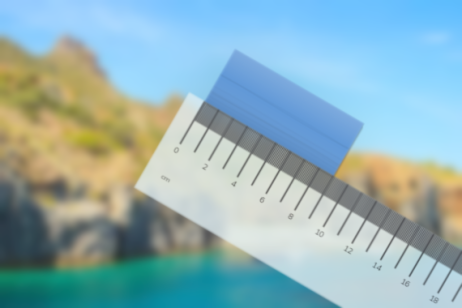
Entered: 9 cm
